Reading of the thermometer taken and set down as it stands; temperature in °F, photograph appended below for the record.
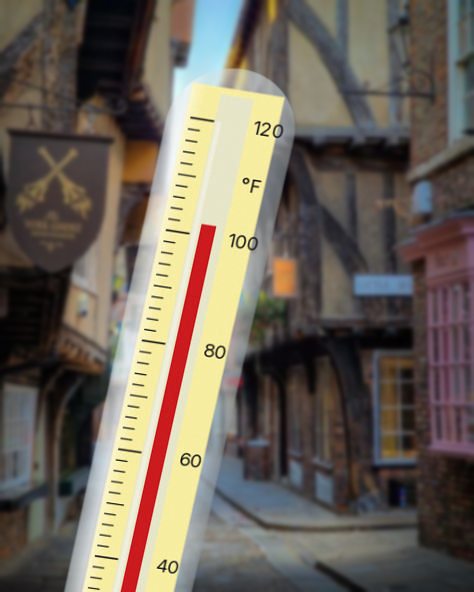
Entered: 102 °F
